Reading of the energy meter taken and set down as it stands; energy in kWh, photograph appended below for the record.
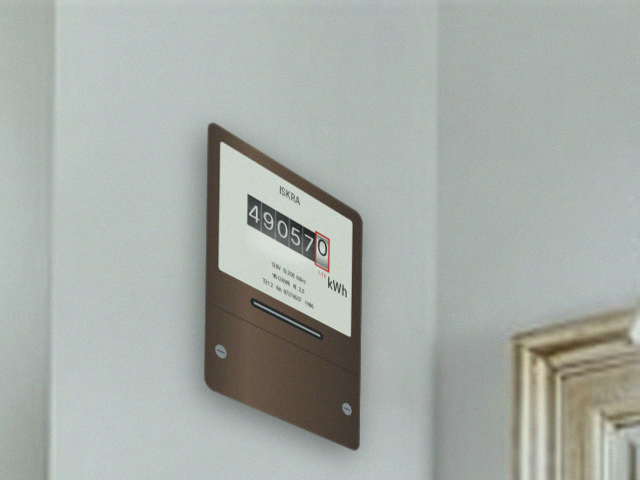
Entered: 49057.0 kWh
